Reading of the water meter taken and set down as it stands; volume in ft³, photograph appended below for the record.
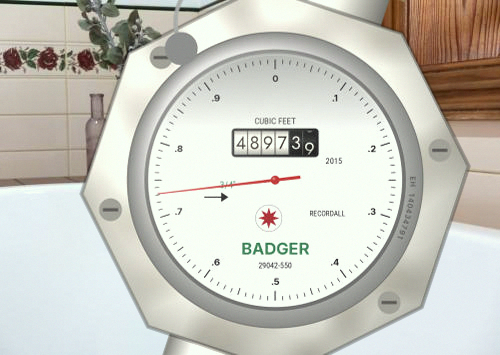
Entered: 489738.73 ft³
